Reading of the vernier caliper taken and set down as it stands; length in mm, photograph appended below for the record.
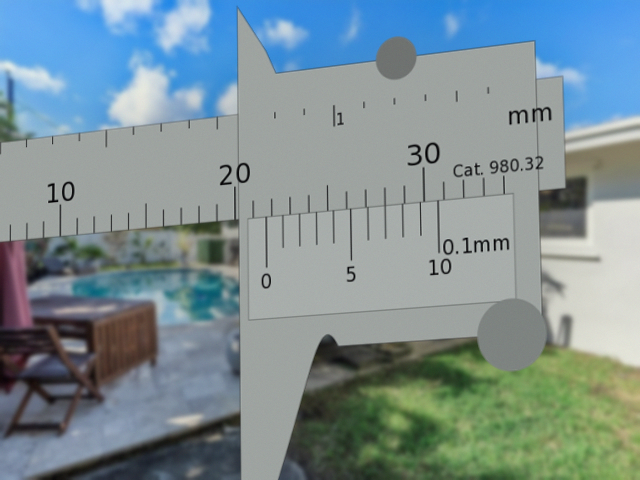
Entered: 21.7 mm
